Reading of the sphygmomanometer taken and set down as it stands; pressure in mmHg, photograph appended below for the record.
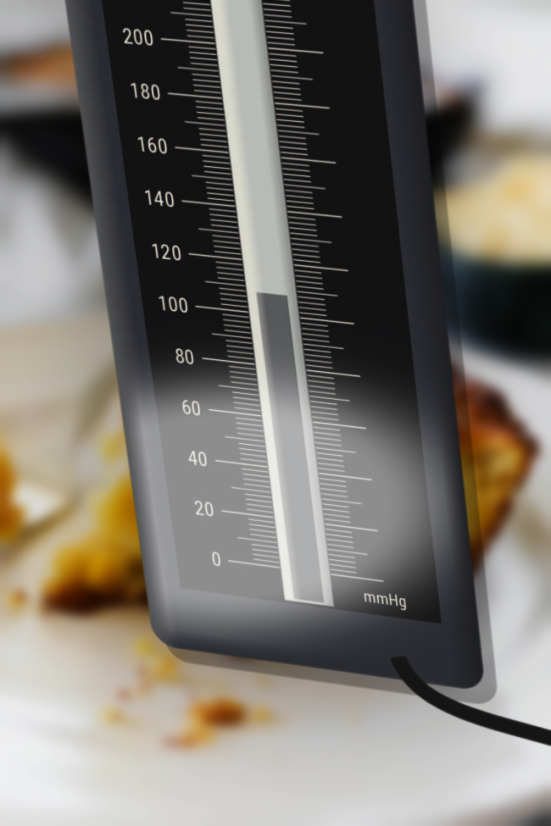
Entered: 108 mmHg
